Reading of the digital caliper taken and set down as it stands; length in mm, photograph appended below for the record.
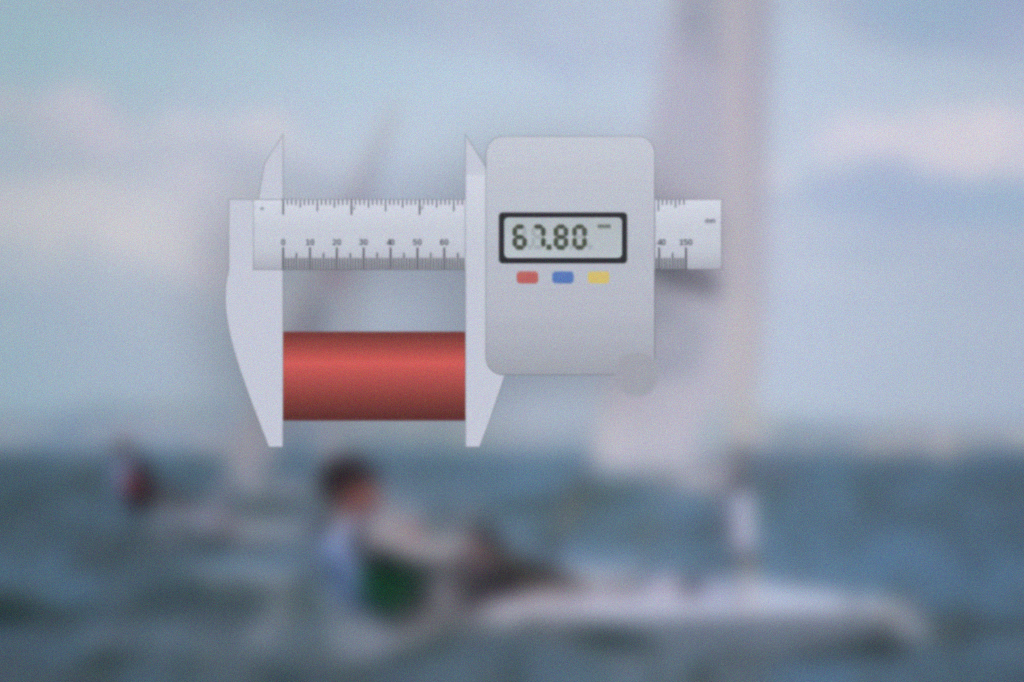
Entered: 67.80 mm
